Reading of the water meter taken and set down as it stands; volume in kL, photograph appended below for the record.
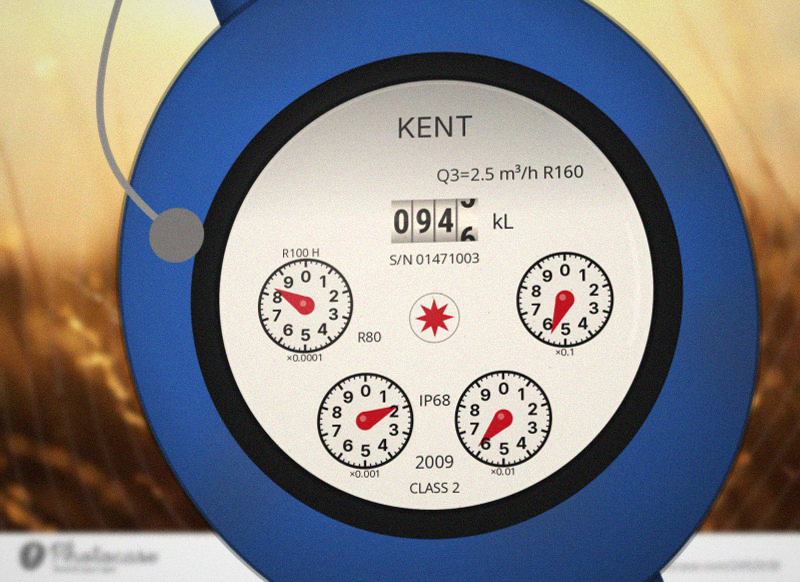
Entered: 945.5618 kL
